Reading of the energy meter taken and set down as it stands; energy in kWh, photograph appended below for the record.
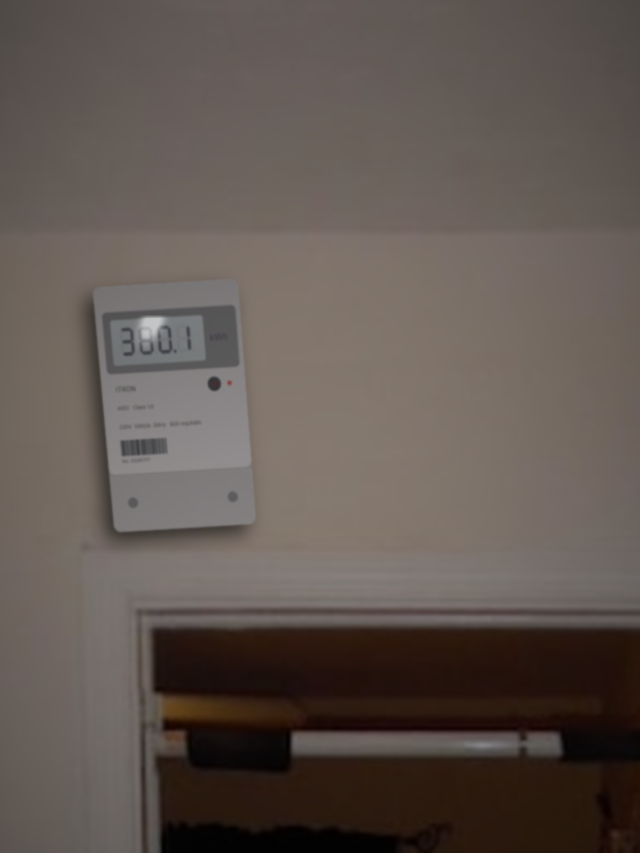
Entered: 380.1 kWh
